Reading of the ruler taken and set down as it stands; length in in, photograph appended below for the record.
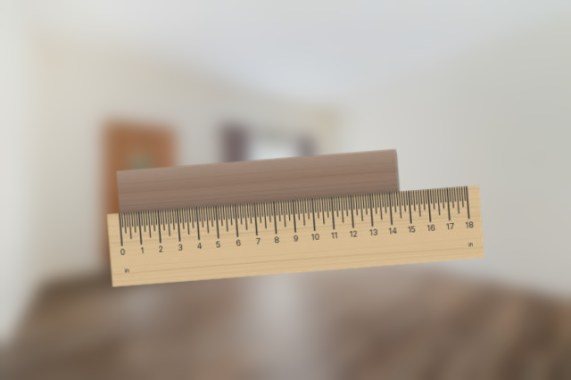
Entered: 14.5 in
